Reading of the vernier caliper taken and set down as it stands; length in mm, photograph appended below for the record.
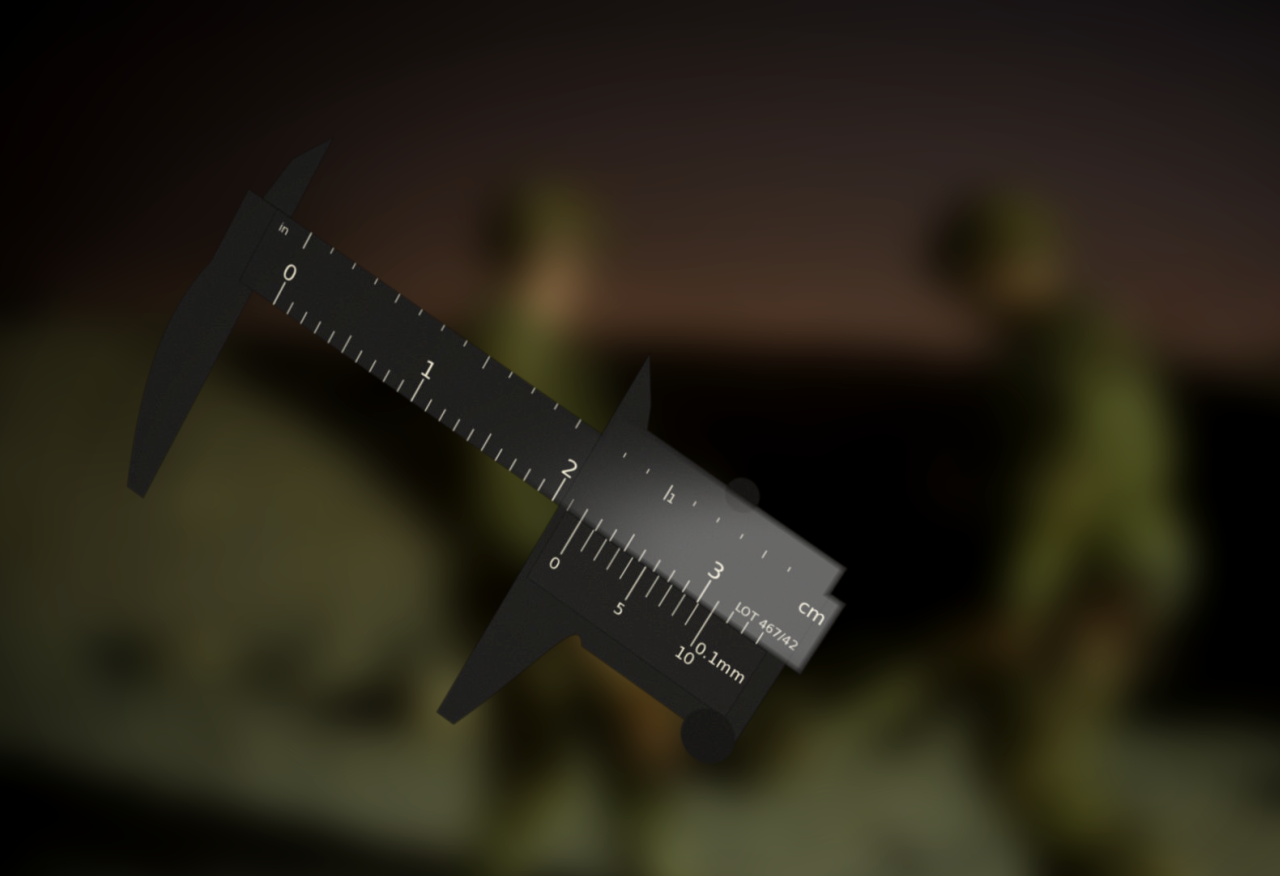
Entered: 22.0 mm
